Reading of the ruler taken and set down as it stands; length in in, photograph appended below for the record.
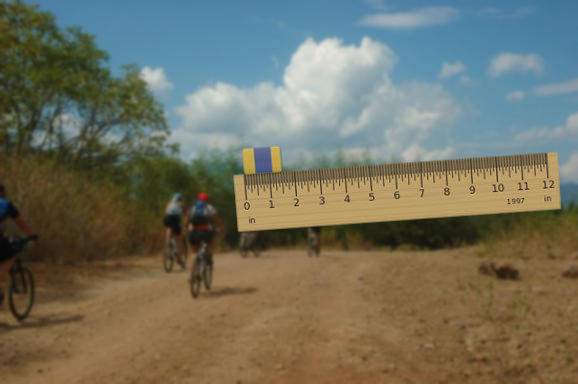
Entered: 1.5 in
